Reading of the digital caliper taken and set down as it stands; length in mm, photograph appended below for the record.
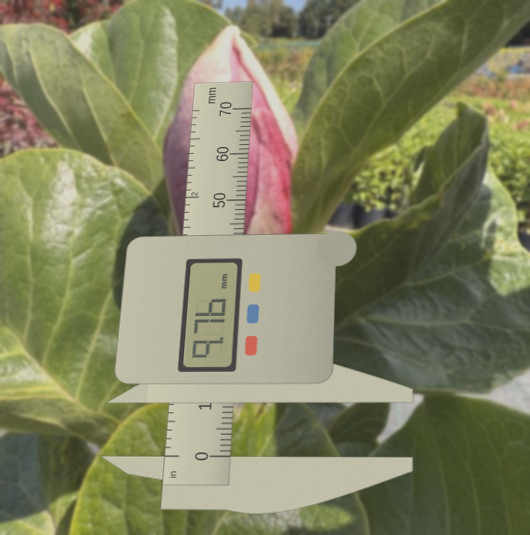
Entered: 9.76 mm
